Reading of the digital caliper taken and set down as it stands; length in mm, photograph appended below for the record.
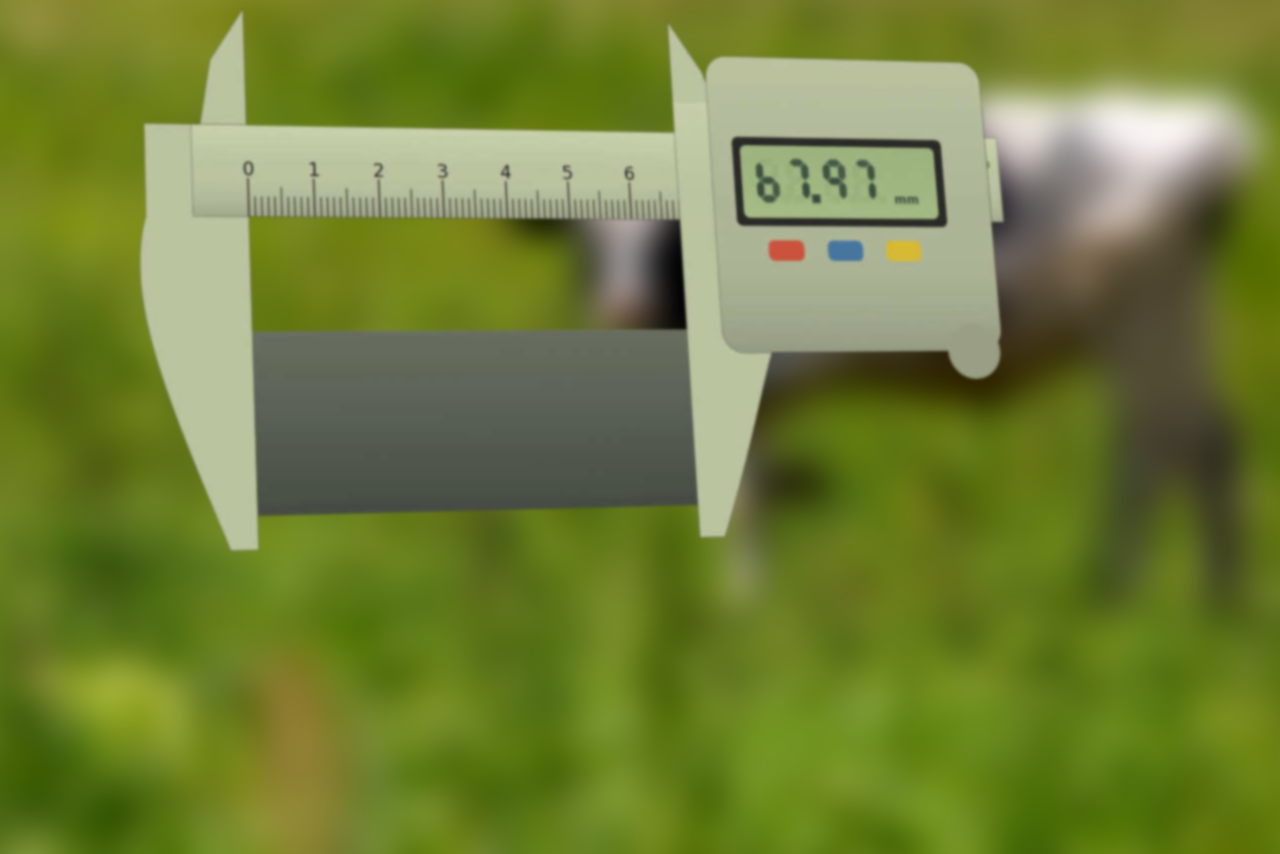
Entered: 67.97 mm
